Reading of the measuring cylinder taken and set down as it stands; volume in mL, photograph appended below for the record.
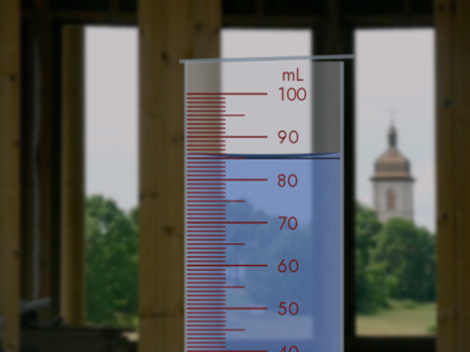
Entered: 85 mL
